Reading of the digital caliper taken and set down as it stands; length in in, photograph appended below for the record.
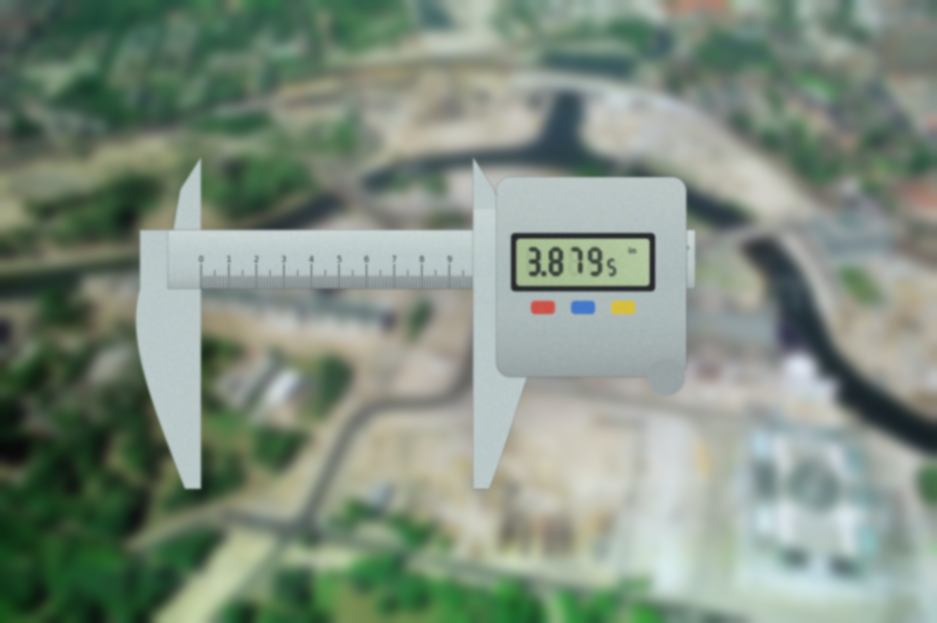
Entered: 3.8795 in
